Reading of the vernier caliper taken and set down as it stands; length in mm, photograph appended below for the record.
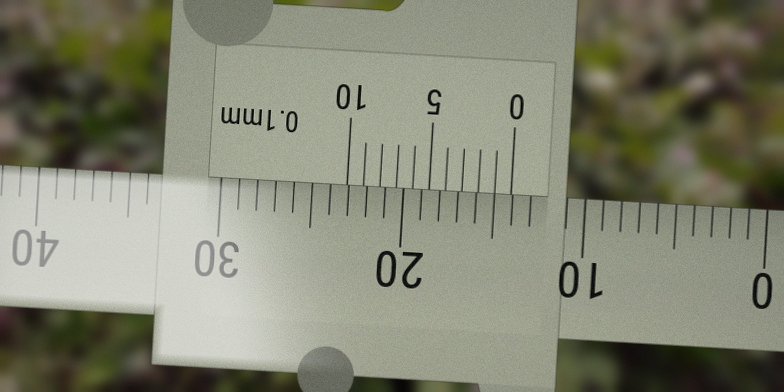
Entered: 14.1 mm
